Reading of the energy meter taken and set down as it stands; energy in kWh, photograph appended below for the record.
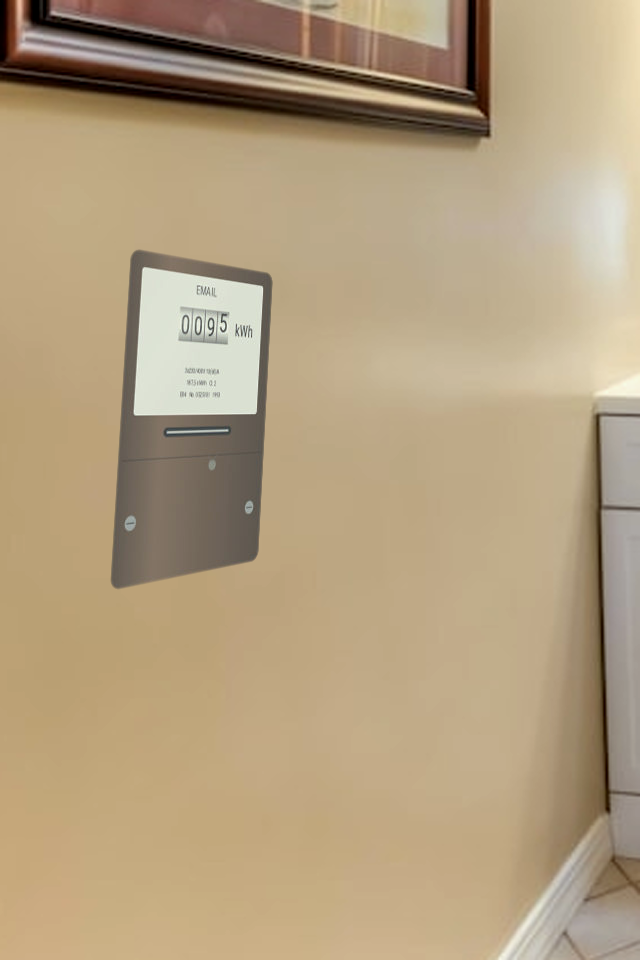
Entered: 95 kWh
